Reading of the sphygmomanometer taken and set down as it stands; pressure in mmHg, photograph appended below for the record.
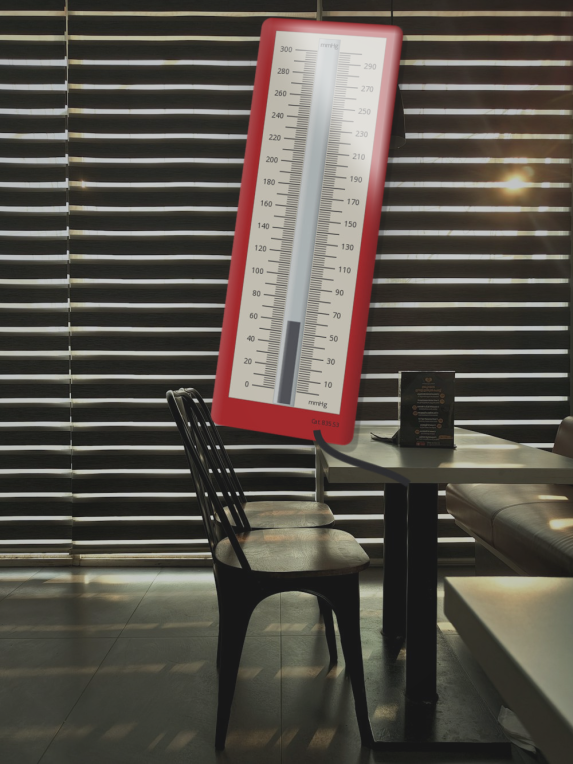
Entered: 60 mmHg
